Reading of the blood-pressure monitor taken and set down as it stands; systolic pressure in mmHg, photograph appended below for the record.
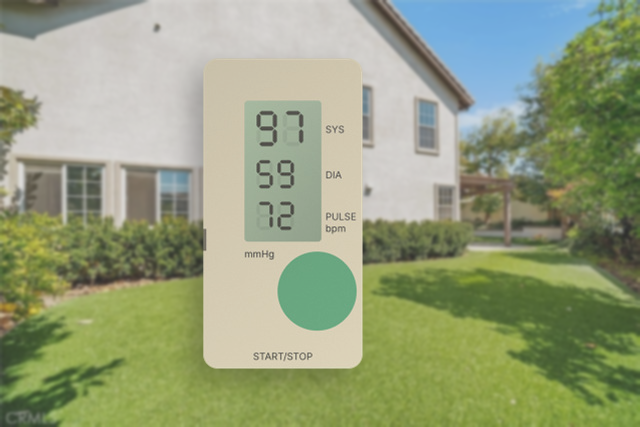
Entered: 97 mmHg
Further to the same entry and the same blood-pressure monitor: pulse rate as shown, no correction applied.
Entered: 72 bpm
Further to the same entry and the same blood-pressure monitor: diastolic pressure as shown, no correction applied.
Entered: 59 mmHg
